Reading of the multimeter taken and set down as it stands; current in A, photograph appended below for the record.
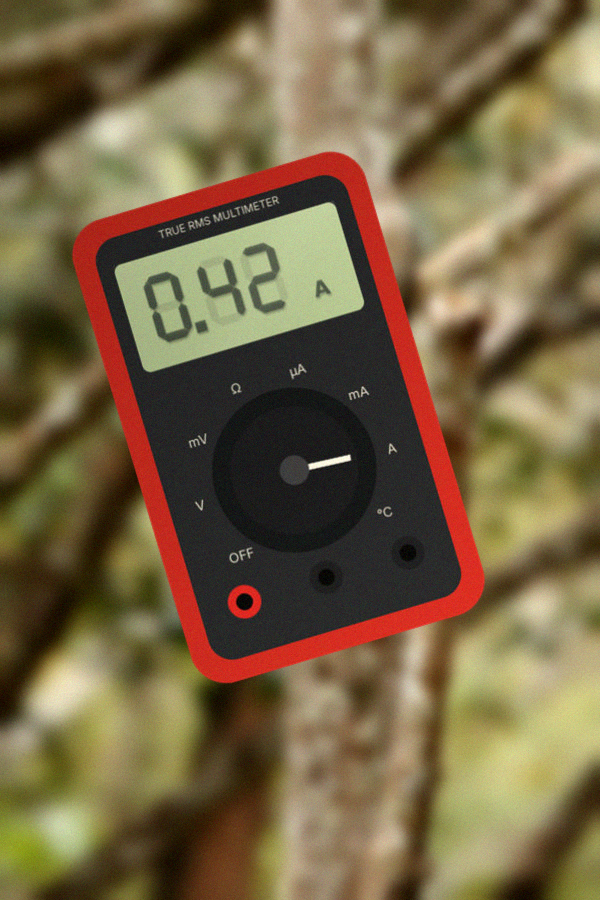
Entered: 0.42 A
